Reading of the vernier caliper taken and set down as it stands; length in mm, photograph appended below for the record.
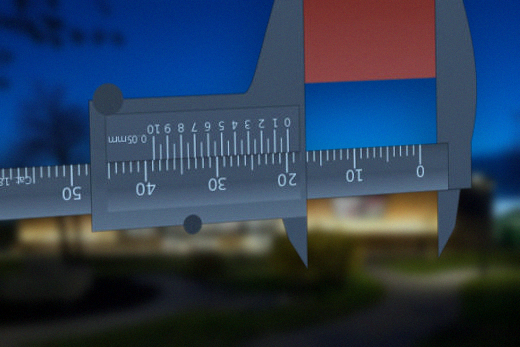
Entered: 19.8 mm
